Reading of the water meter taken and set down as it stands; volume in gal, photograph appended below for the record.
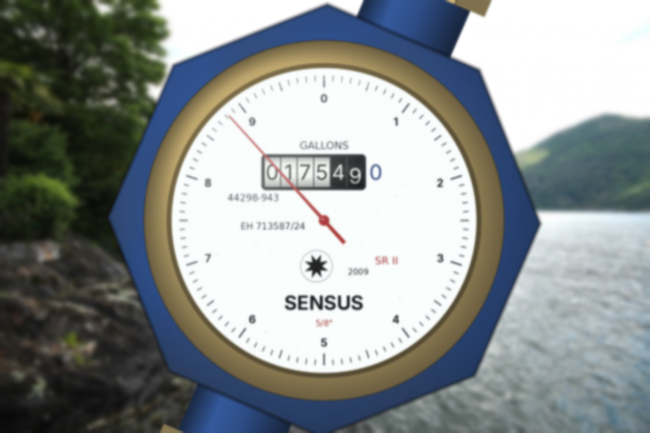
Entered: 175488.8 gal
